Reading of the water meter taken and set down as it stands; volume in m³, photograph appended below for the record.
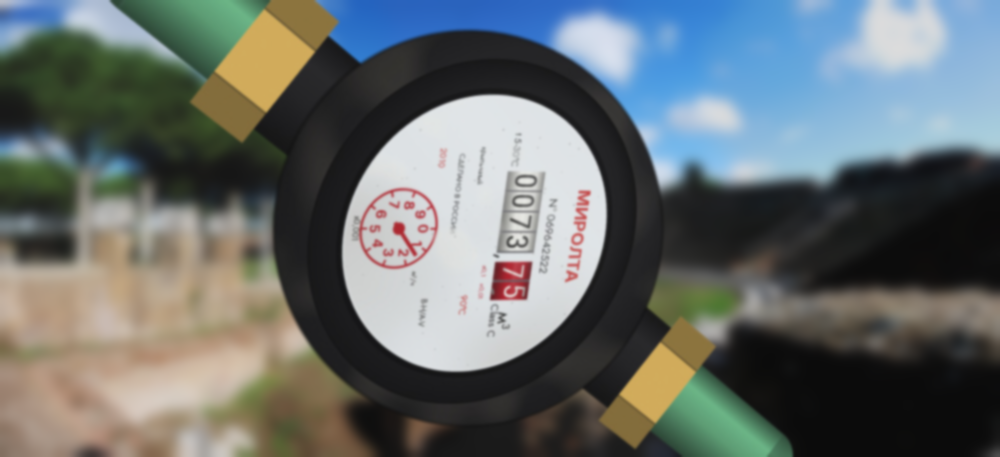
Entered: 73.751 m³
